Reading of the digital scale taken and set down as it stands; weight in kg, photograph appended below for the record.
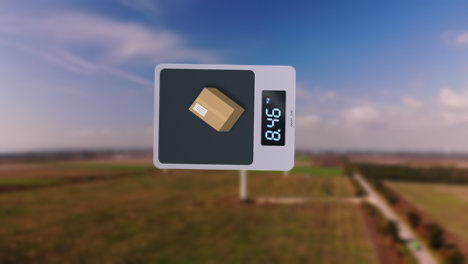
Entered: 8.46 kg
